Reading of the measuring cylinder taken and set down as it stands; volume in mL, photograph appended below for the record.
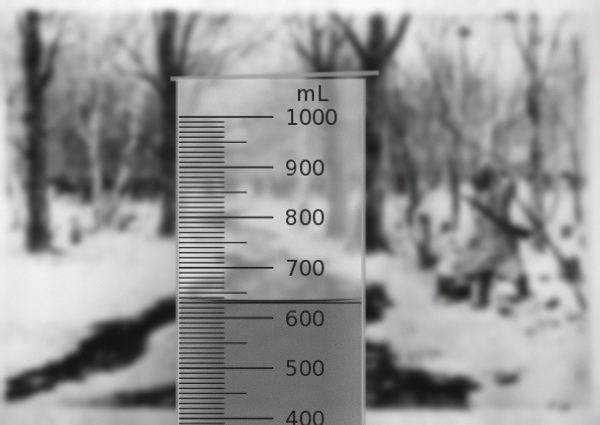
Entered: 630 mL
